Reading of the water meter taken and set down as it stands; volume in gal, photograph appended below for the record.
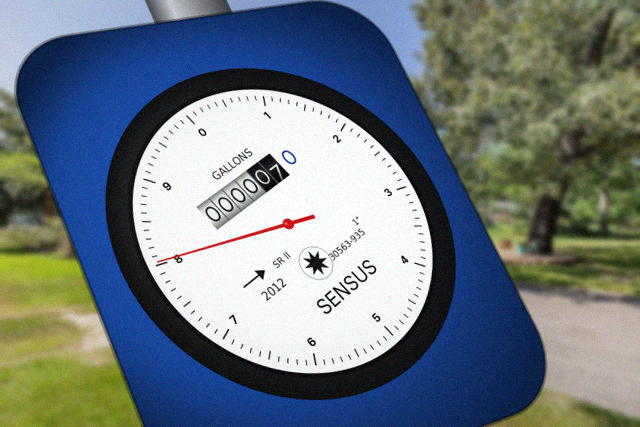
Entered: 68.0 gal
